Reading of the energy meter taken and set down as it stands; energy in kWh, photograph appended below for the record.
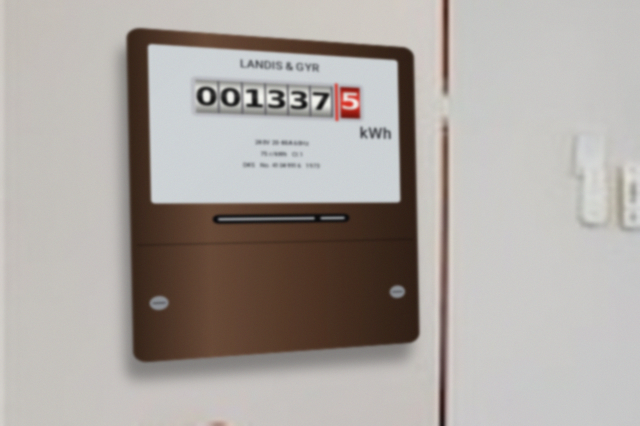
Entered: 1337.5 kWh
